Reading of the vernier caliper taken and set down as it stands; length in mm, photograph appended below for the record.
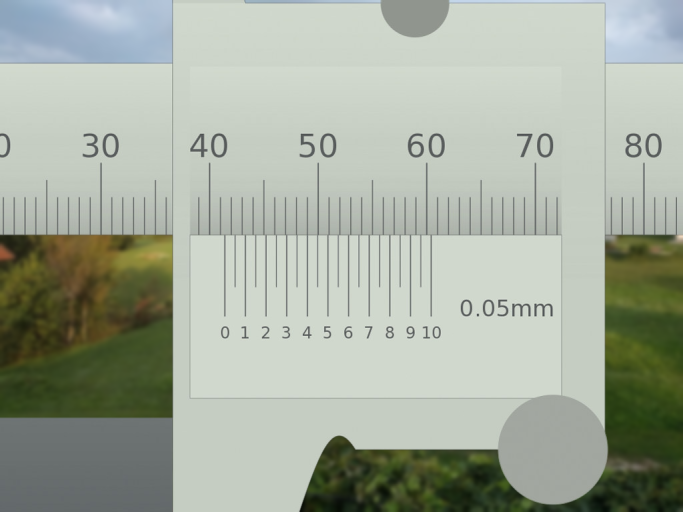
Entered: 41.4 mm
